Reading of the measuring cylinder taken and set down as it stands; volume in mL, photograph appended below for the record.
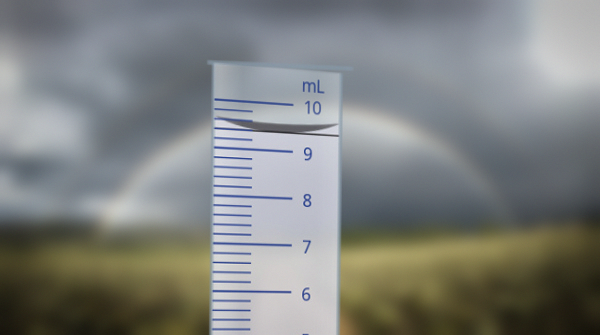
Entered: 9.4 mL
